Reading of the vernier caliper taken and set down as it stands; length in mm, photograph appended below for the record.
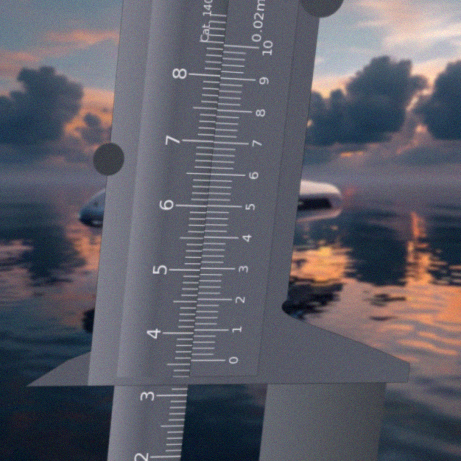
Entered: 35.6 mm
